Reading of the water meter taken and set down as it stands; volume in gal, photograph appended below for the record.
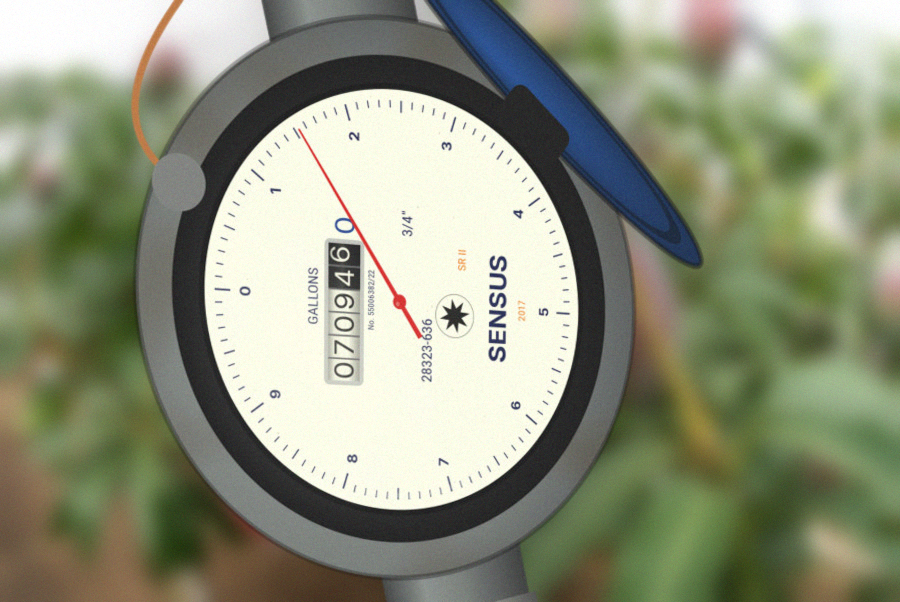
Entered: 709461.5 gal
